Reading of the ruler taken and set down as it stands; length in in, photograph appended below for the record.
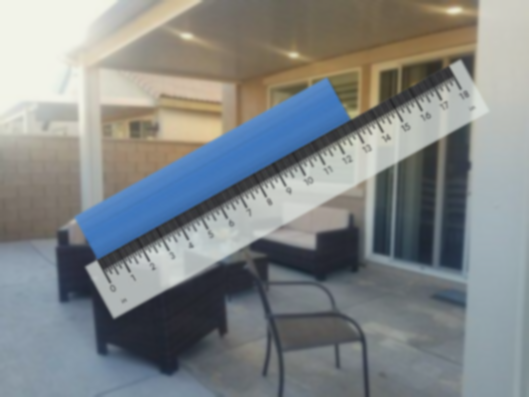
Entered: 13 in
